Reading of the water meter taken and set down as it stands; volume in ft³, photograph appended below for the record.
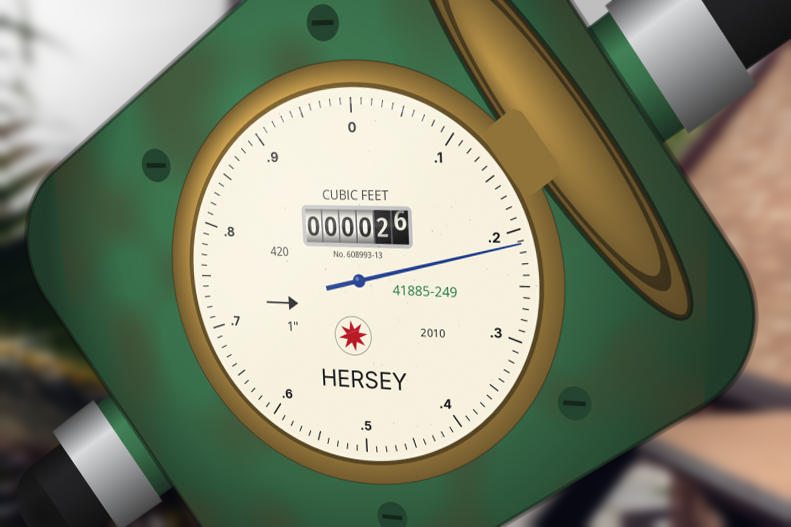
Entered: 26.21 ft³
